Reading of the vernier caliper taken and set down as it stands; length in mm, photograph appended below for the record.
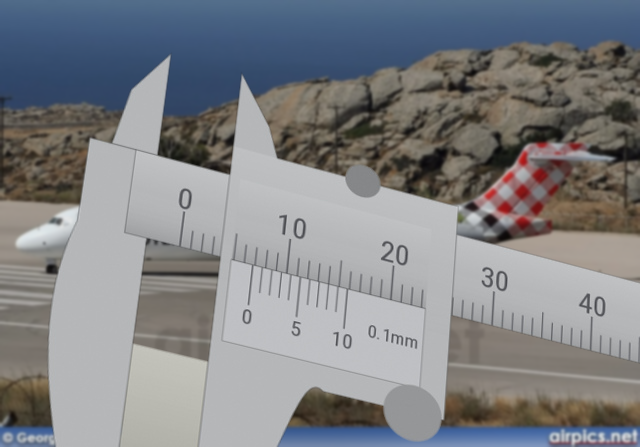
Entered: 6.8 mm
